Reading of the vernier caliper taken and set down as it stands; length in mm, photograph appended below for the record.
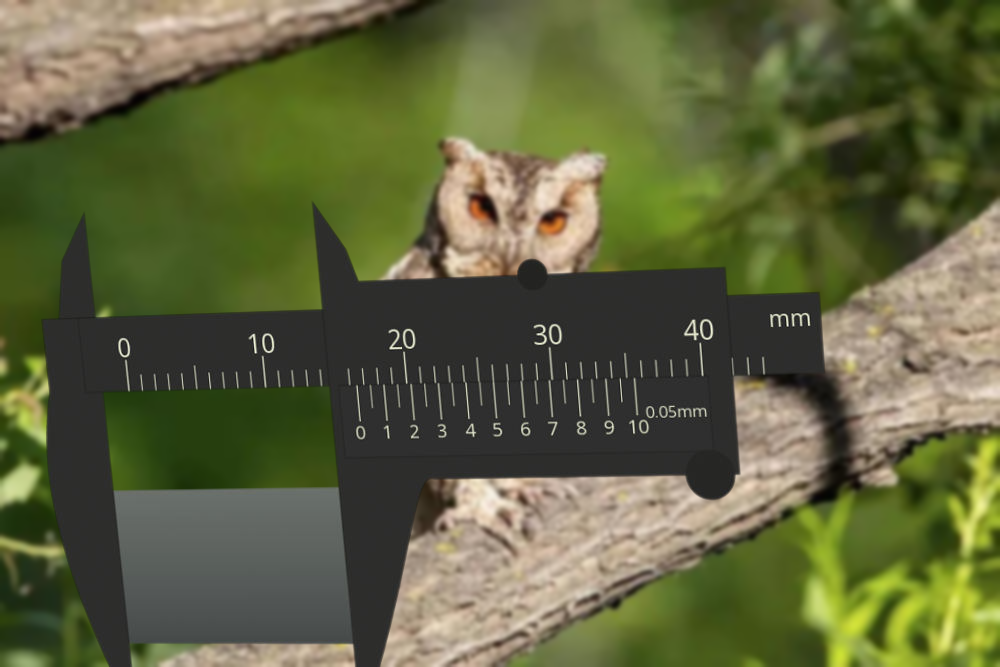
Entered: 16.5 mm
